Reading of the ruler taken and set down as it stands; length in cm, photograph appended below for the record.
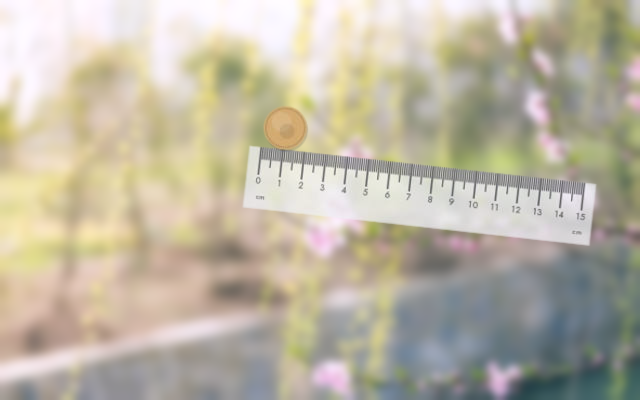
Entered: 2 cm
